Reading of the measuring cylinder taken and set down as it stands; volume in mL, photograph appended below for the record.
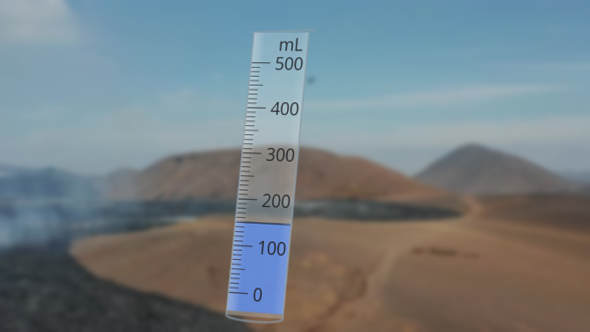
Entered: 150 mL
